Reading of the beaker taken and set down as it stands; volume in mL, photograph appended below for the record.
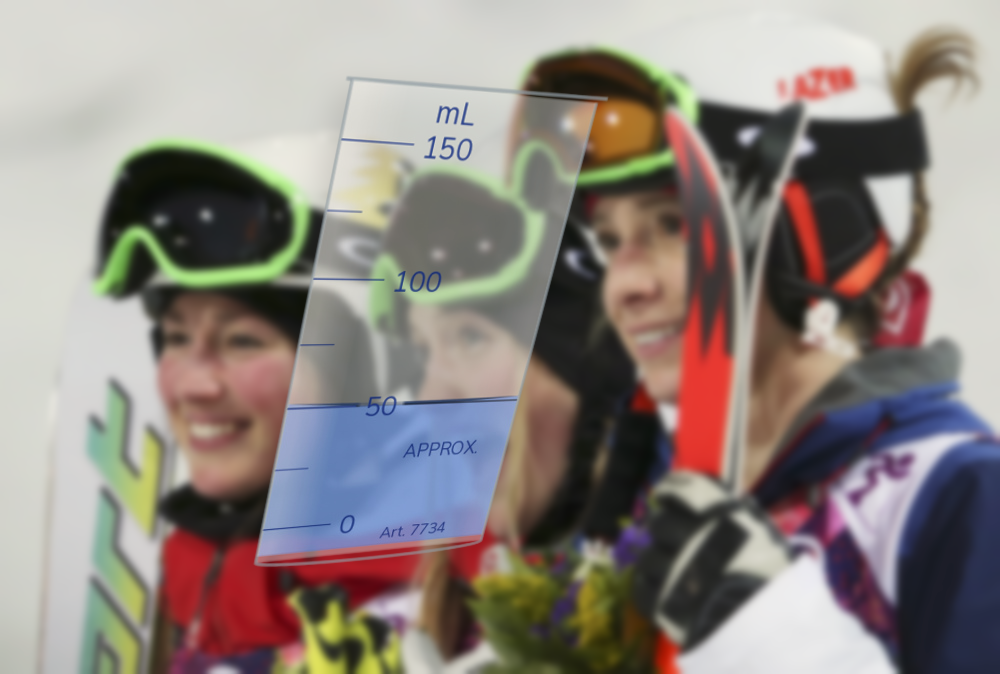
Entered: 50 mL
